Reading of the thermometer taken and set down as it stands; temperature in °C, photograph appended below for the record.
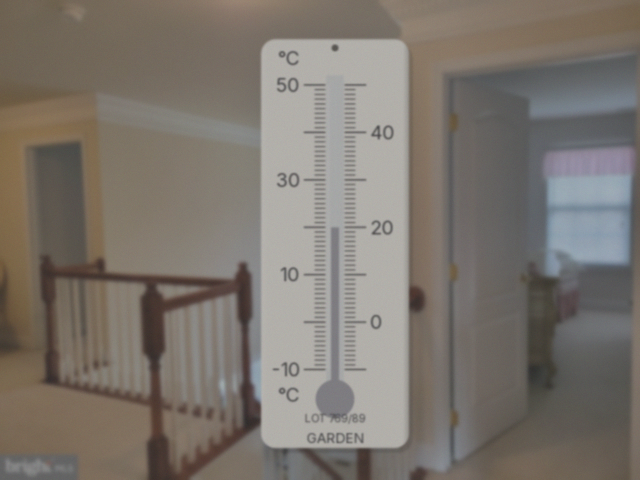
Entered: 20 °C
